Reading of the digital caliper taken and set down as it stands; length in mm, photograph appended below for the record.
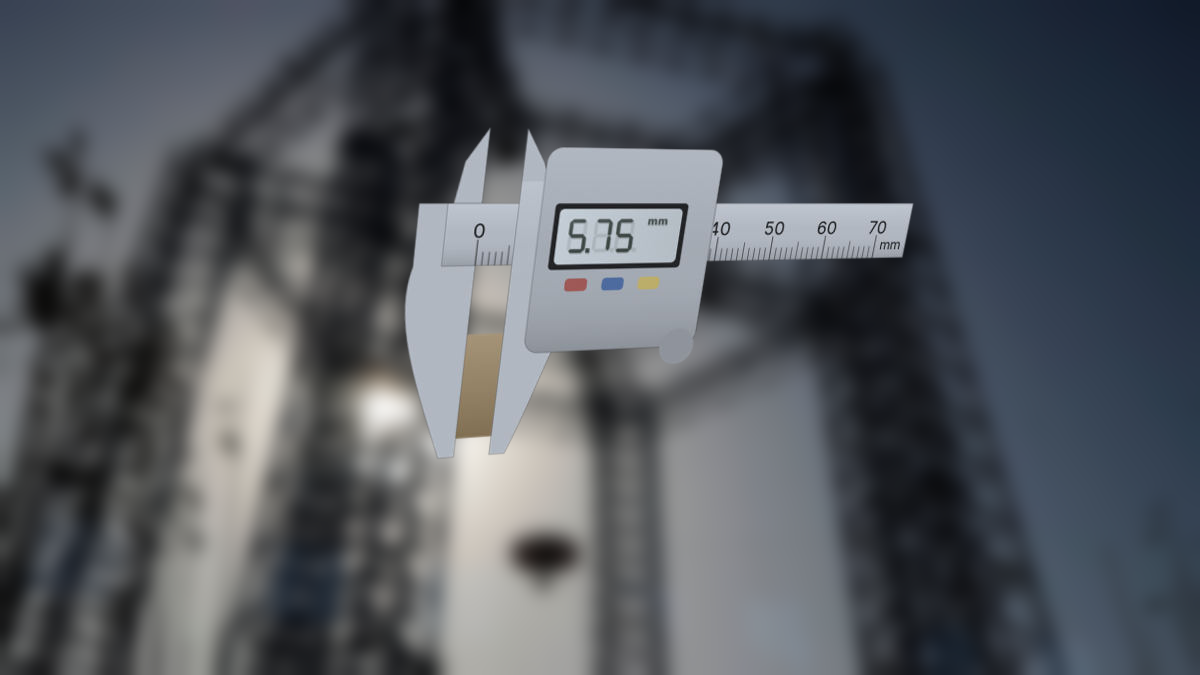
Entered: 5.75 mm
